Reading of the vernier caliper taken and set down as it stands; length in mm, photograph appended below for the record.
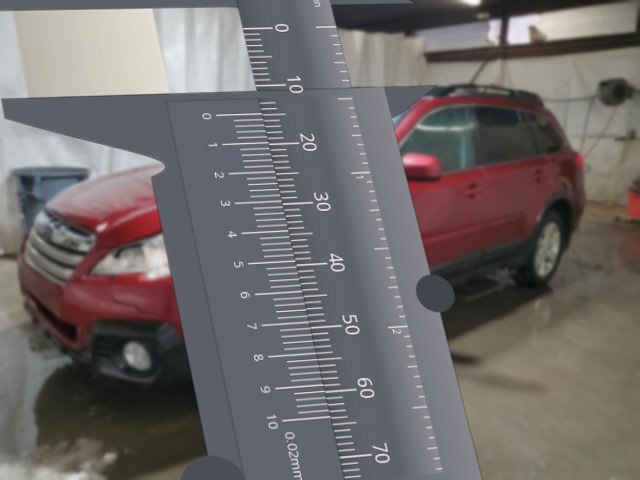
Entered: 14.8 mm
